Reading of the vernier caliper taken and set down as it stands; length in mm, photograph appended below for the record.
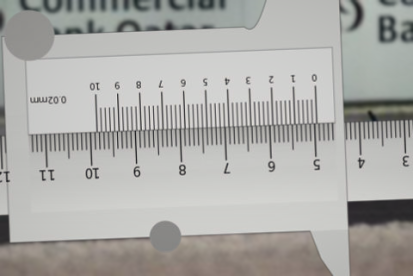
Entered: 49.5 mm
